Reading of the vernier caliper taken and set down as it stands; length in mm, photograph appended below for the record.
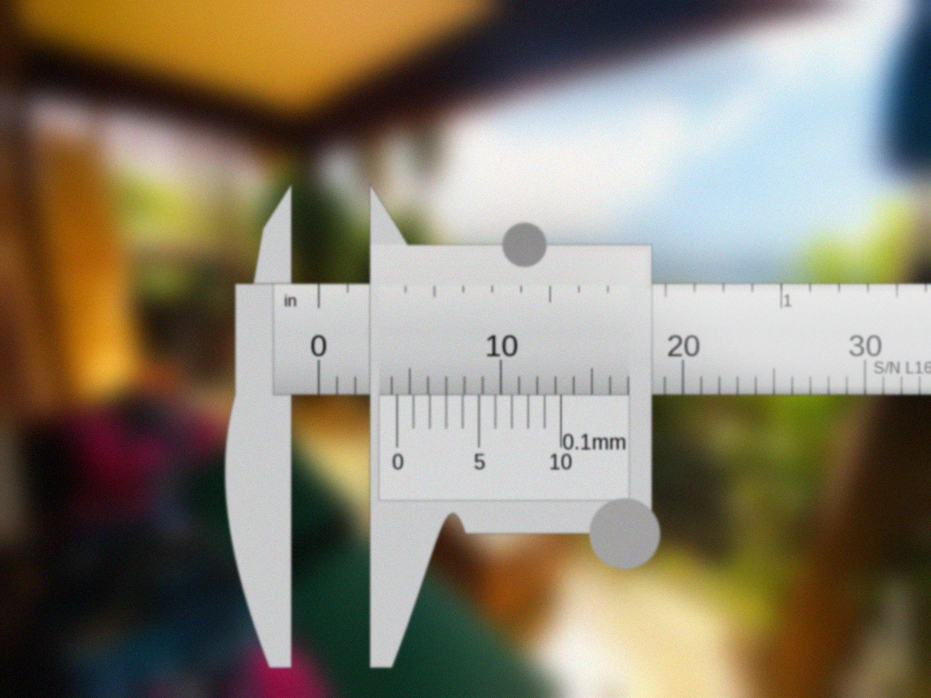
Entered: 4.3 mm
